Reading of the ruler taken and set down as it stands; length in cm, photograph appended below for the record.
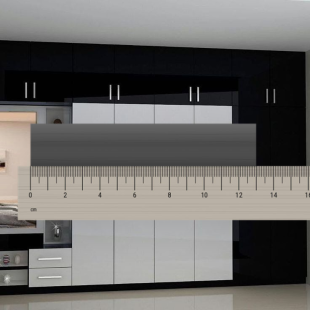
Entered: 13 cm
